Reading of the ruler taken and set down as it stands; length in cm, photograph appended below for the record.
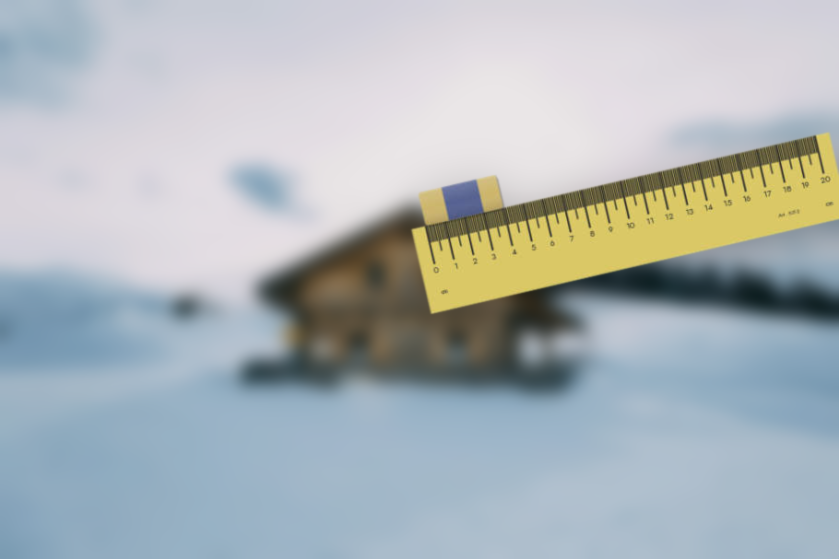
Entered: 4 cm
